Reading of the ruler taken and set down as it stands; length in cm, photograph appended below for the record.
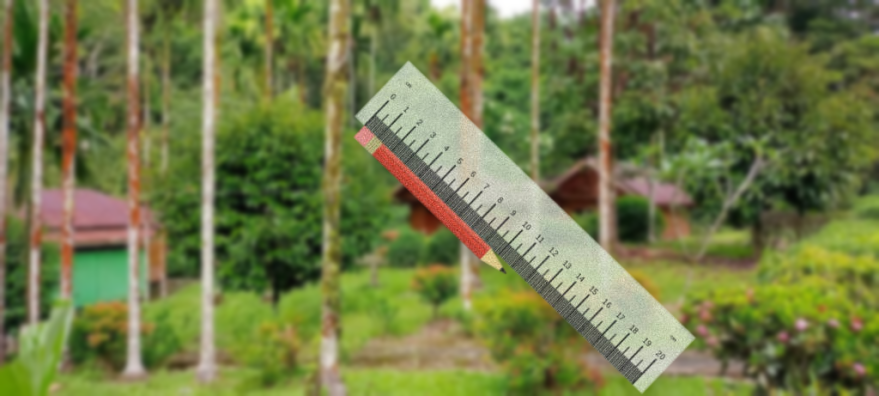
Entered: 11 cm
